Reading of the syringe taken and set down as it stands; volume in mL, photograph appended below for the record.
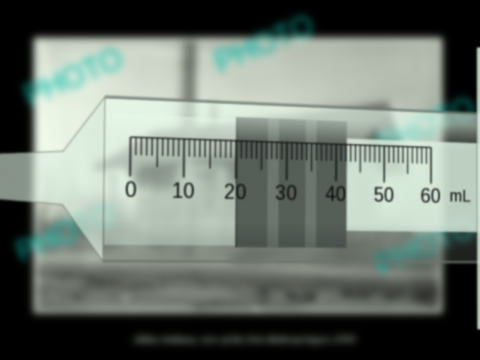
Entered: 20 mL
